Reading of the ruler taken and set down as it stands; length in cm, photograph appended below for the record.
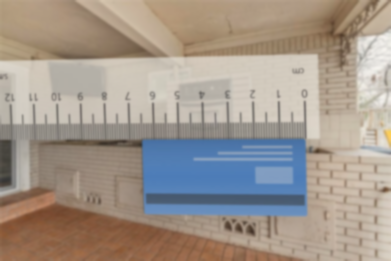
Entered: 6.5 cm
